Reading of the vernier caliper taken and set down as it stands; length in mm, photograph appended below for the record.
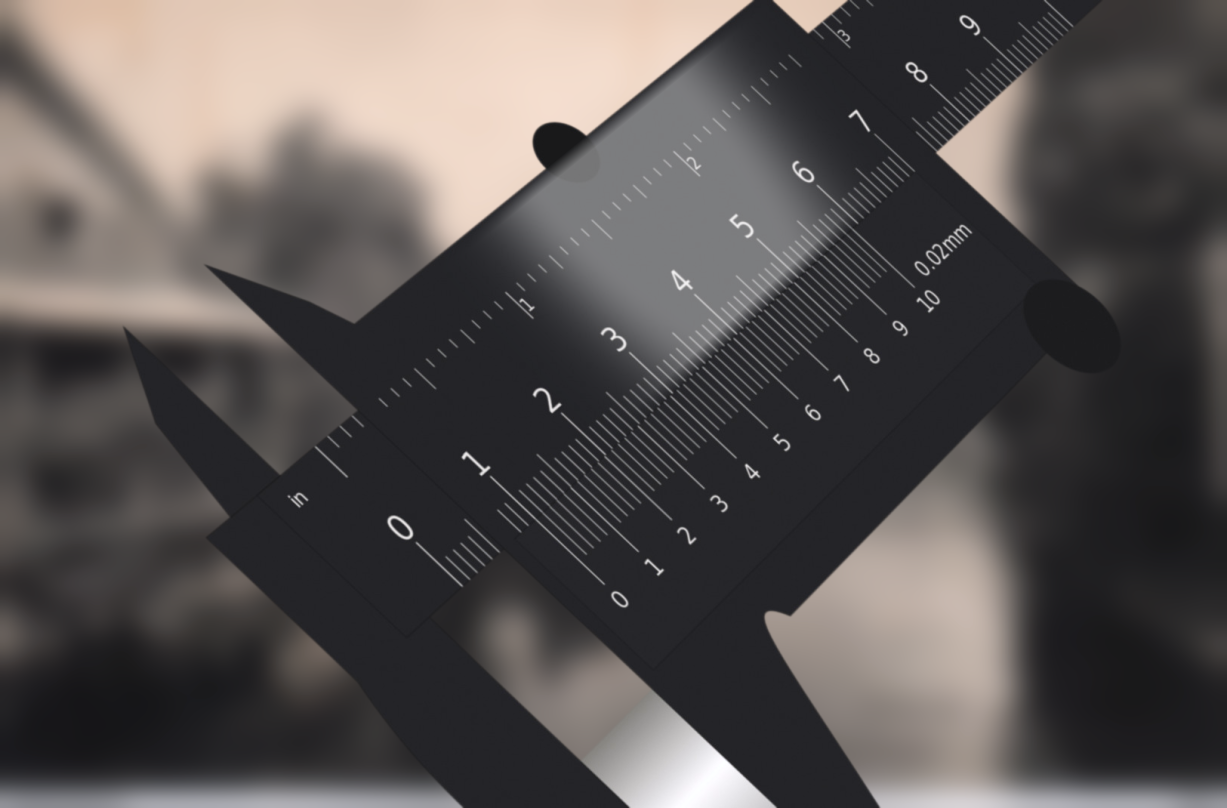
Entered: 10.0 mm
